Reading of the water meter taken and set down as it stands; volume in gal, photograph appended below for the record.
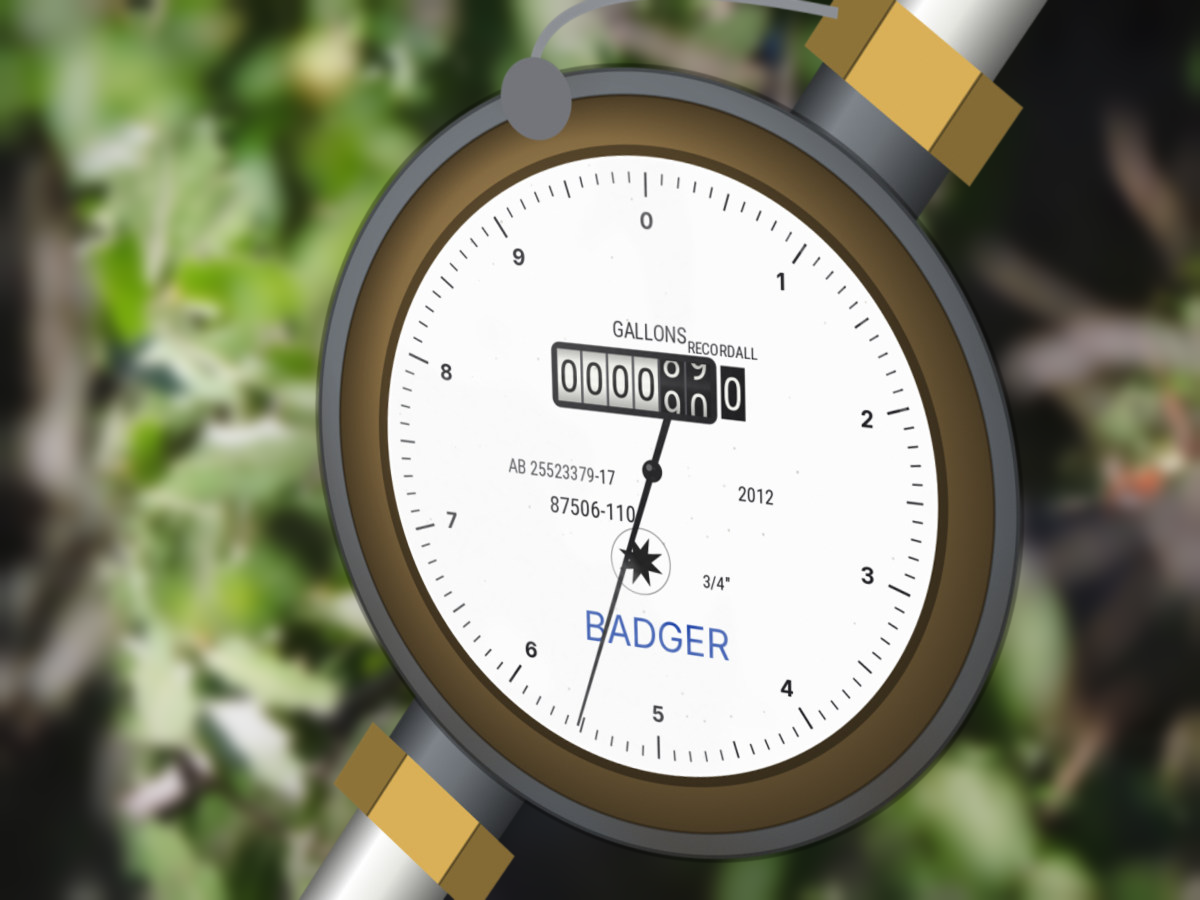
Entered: 895.5 gal
